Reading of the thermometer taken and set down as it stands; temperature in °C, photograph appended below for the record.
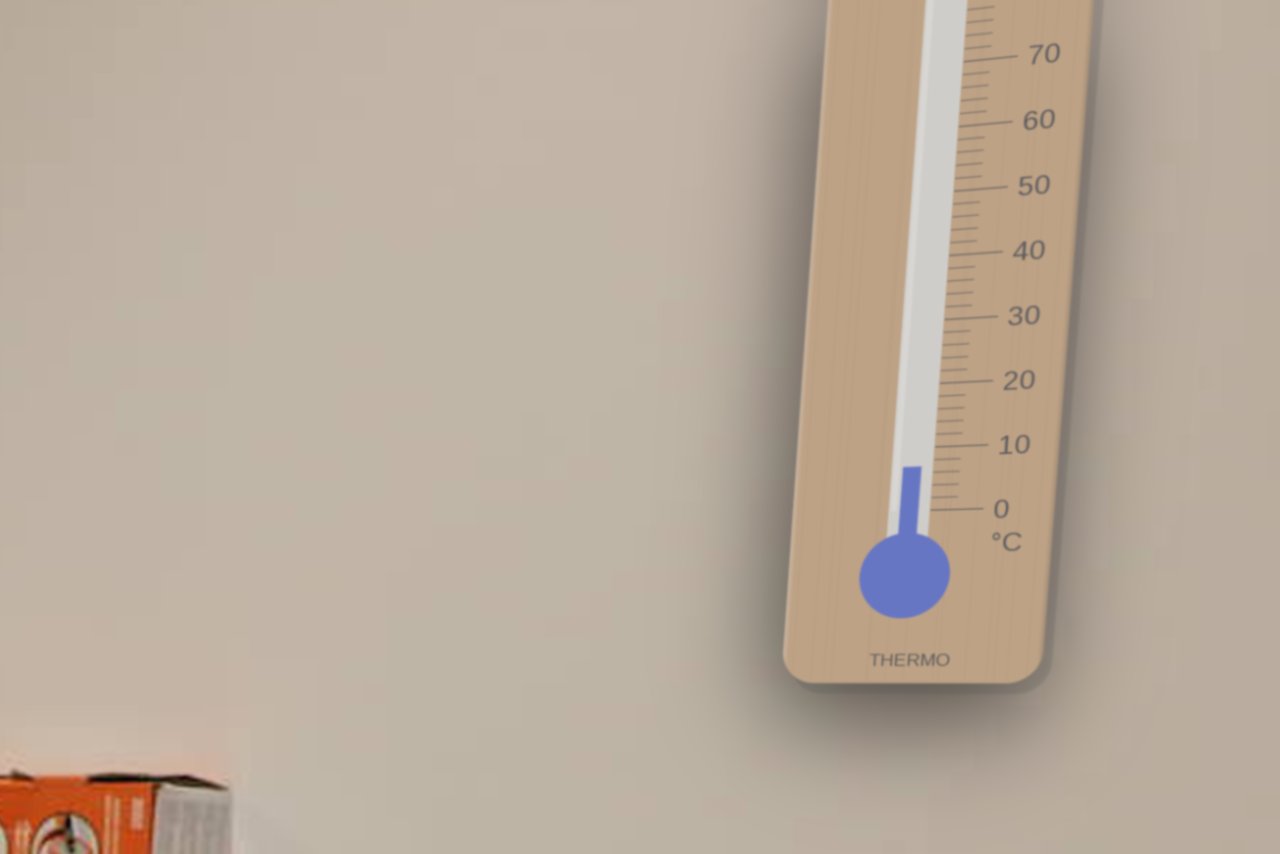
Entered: 7 °C
